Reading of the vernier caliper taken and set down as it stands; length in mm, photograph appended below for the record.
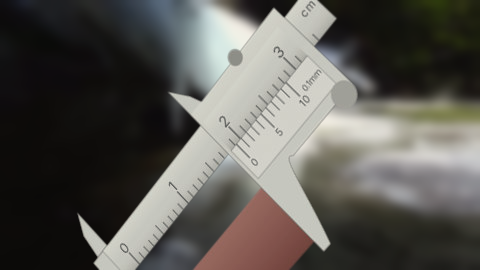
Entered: 19.2 mm
